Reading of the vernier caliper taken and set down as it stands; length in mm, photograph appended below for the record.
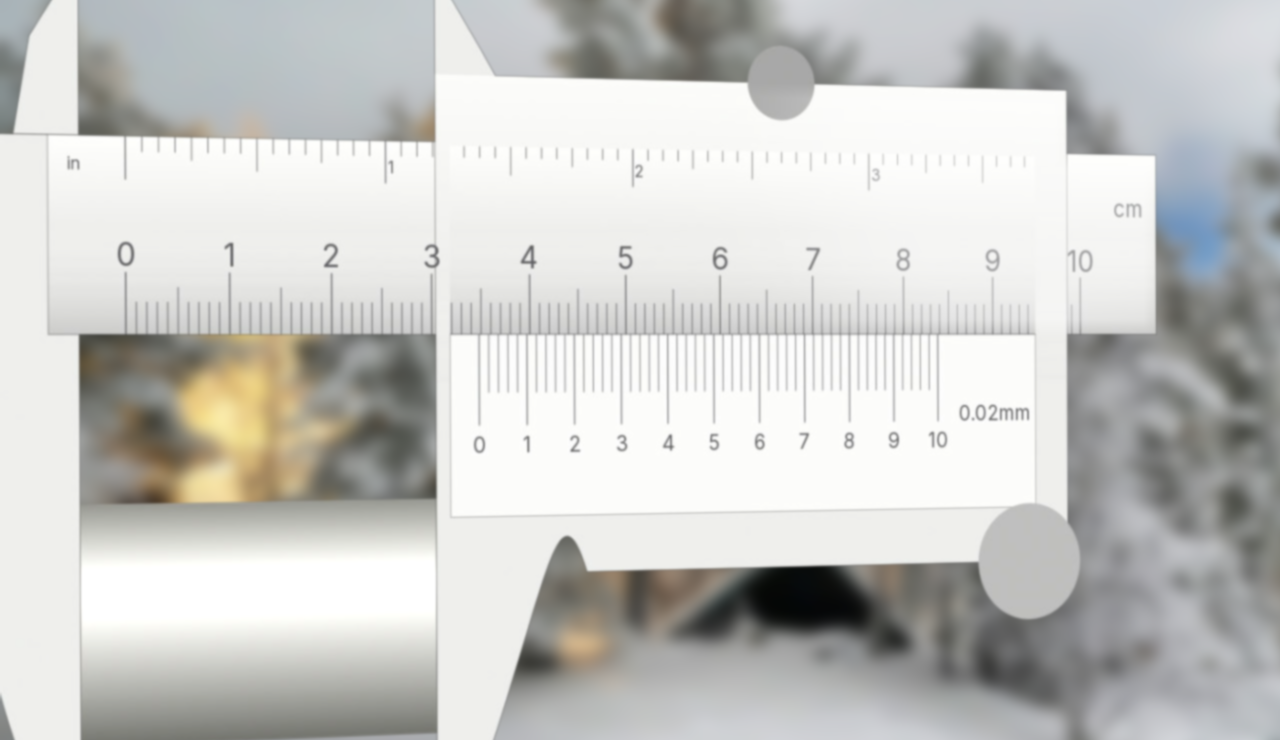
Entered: 34.8 mm
